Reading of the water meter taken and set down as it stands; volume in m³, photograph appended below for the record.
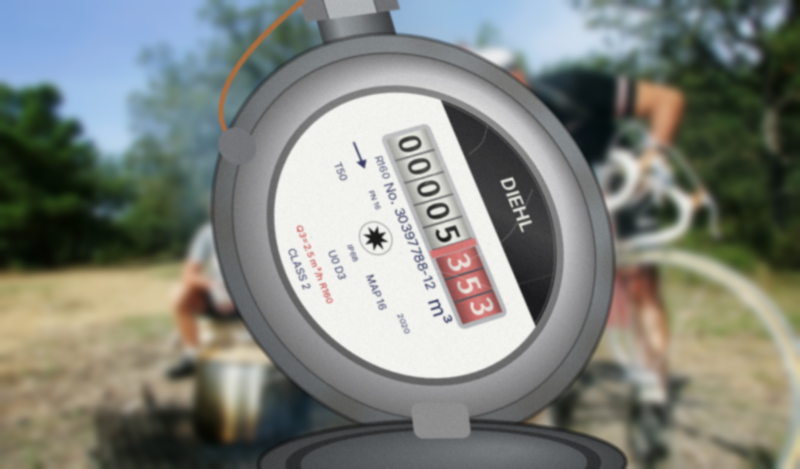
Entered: 5.353 m³
